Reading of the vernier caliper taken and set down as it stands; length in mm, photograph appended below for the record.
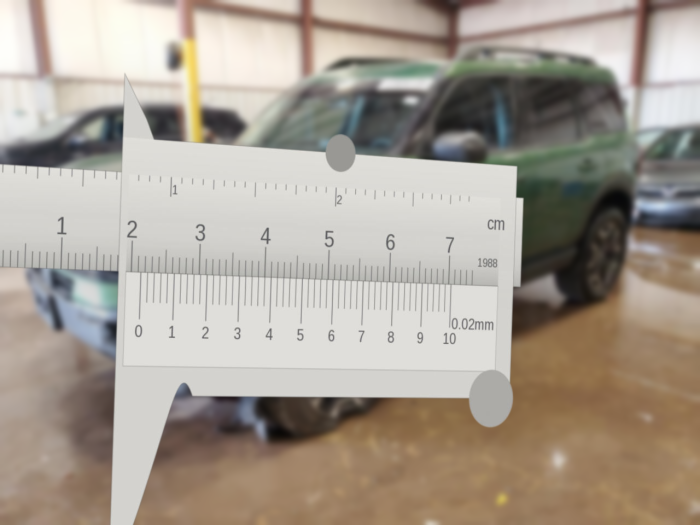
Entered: 21.4 mm
